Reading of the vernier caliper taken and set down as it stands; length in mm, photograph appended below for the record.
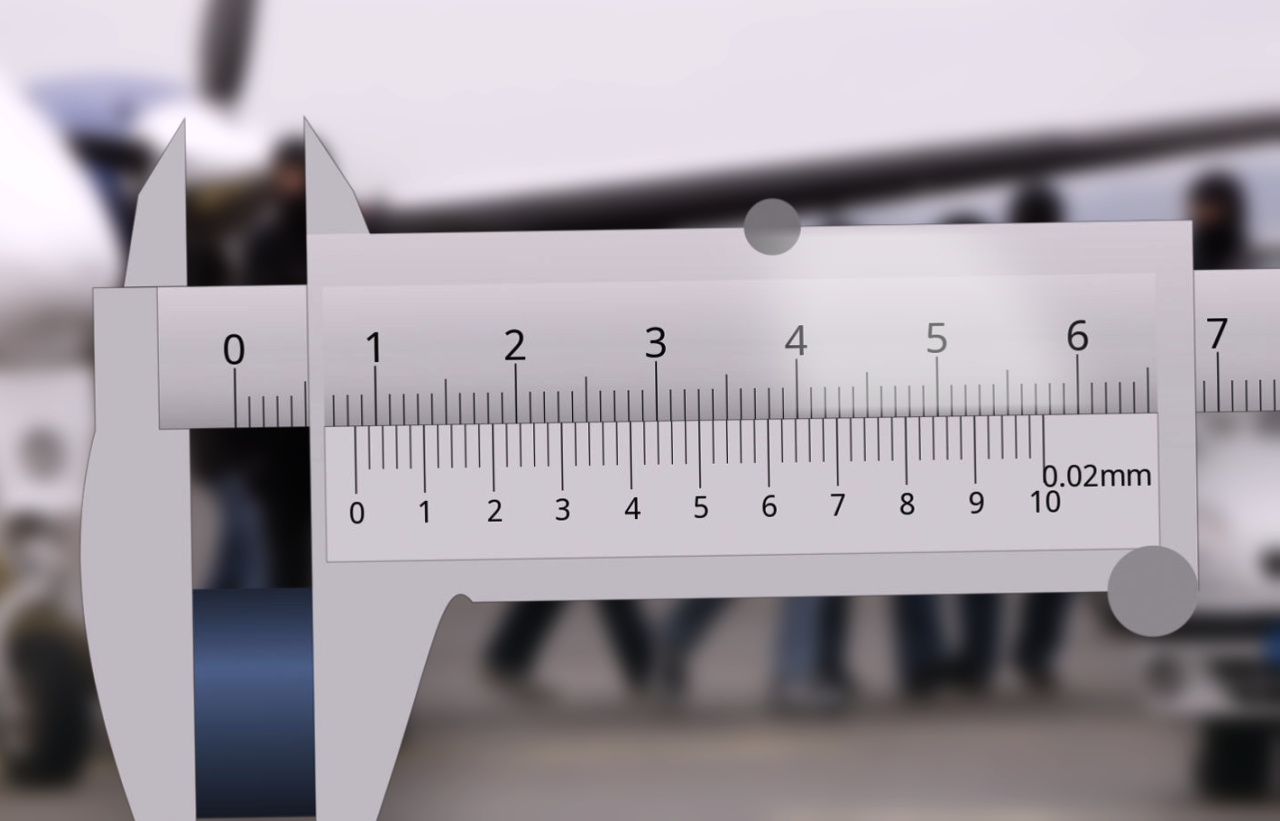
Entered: 8.5 mm
